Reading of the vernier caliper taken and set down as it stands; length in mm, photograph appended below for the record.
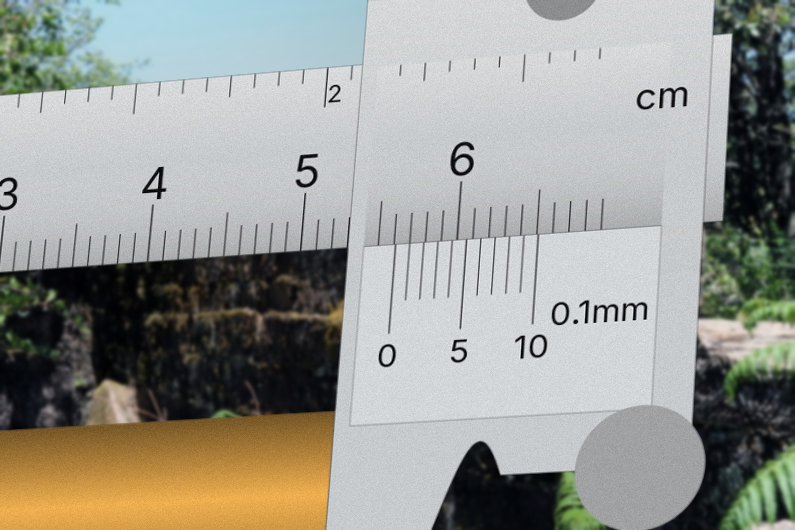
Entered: 56.1 mm
